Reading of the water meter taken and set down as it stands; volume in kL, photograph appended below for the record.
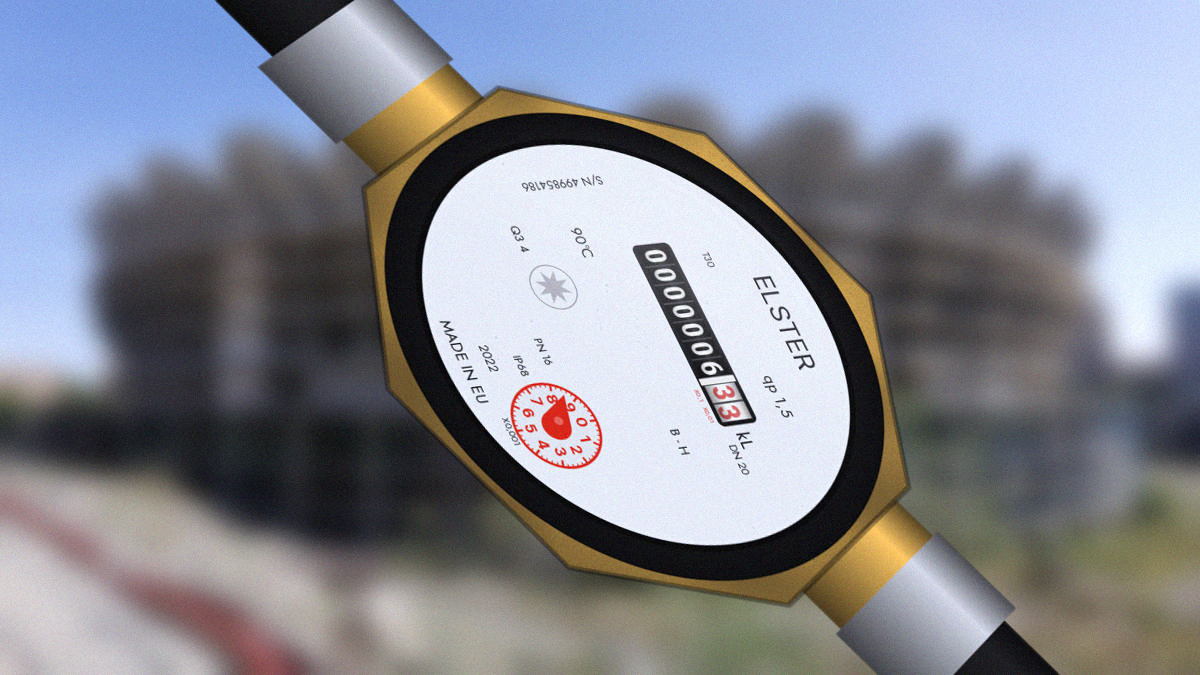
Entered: 6.328 kL
